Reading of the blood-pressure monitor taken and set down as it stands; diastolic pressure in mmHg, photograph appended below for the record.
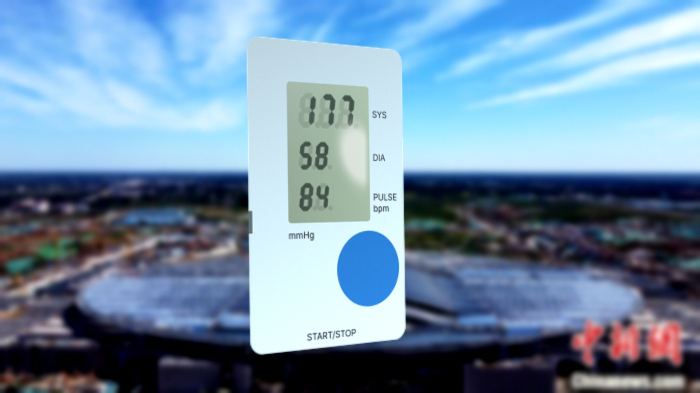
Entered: 58 mmHg
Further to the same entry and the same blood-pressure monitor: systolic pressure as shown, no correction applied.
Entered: 177 mmHg
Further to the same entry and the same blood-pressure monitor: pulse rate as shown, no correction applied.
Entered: 84 bpm
